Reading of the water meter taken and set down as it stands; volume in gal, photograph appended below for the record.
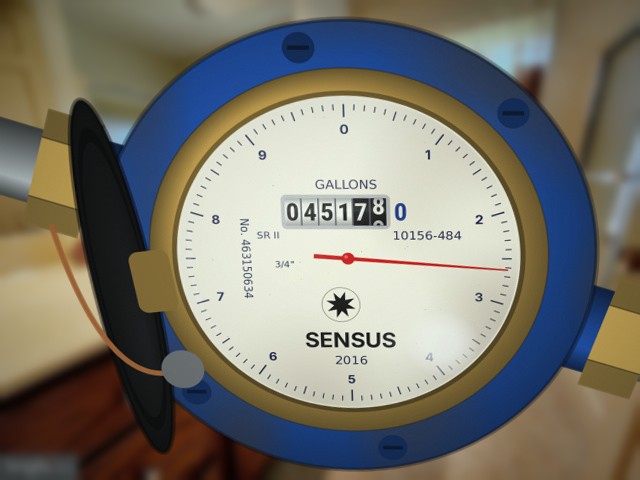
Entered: 451782.6 gal
